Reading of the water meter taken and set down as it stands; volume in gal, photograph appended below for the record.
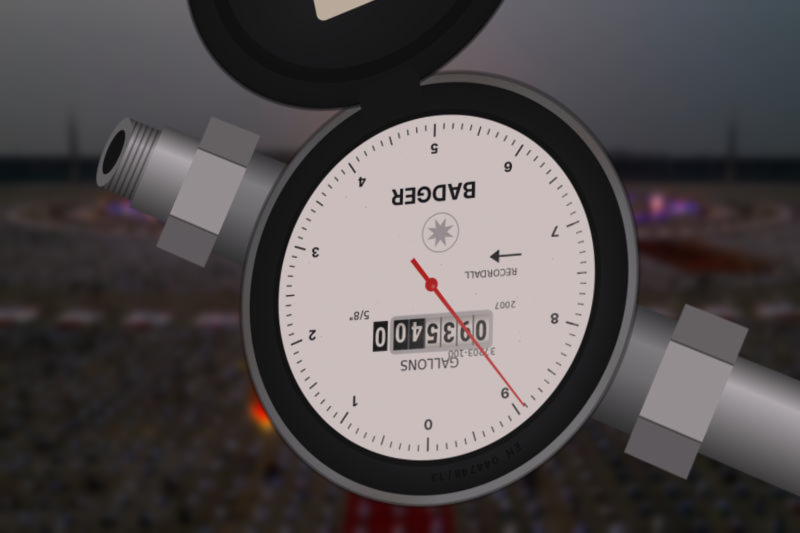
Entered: 935398.9 gal
